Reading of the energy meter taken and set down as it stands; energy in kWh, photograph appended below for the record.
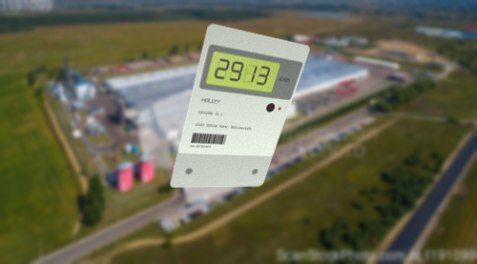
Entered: 2913 kWh
